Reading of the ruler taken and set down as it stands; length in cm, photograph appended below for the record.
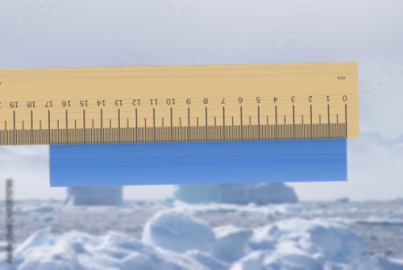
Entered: 17 cm
